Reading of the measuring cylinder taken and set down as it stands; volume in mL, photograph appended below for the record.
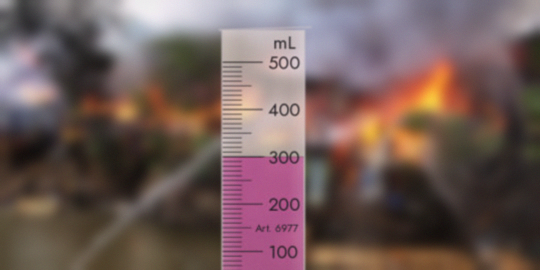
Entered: 300 mL
